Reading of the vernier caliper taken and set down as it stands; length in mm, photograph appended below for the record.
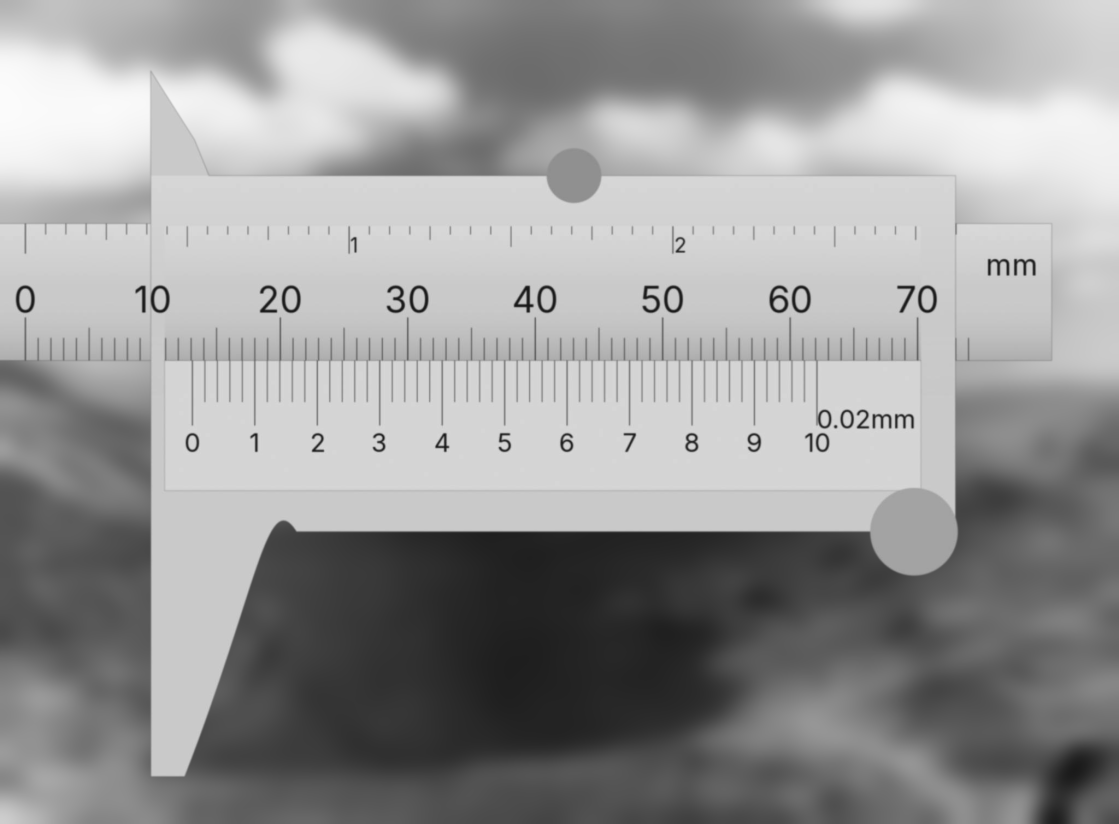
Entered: 13.1 mm
